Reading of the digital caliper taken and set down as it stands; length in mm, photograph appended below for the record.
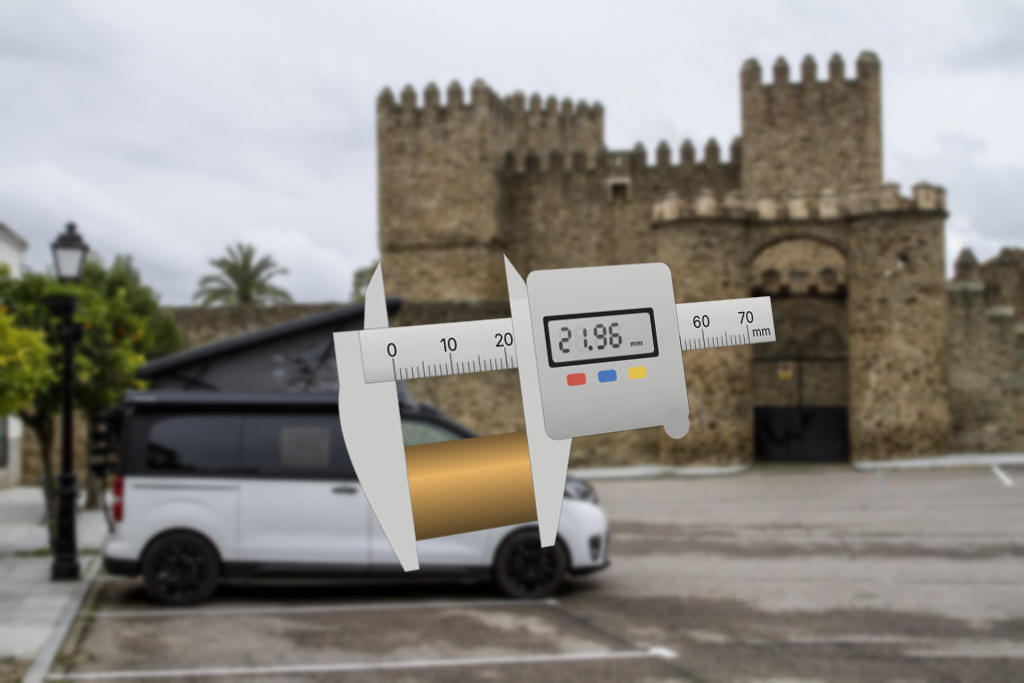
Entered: 21.96 mm
